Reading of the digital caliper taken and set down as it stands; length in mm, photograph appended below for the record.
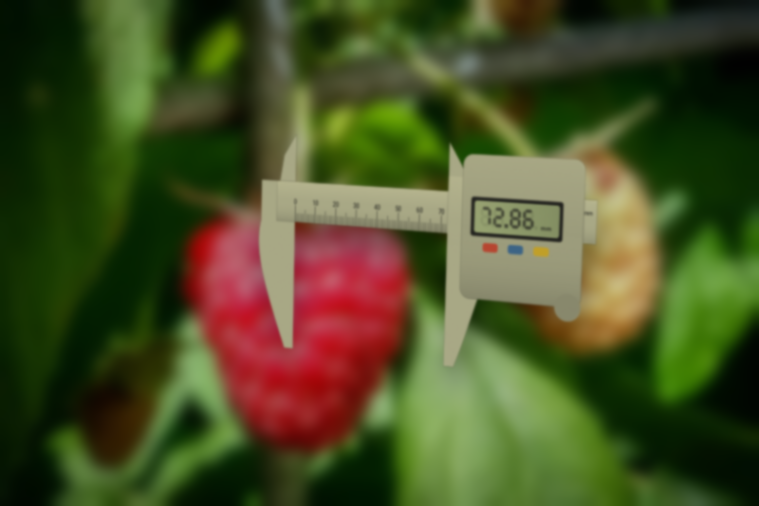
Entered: 72.86 mm
